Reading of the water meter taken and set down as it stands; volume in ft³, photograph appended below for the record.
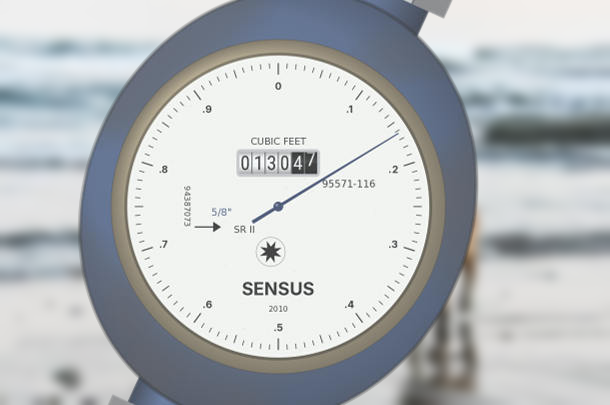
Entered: 13047.16 ft³
